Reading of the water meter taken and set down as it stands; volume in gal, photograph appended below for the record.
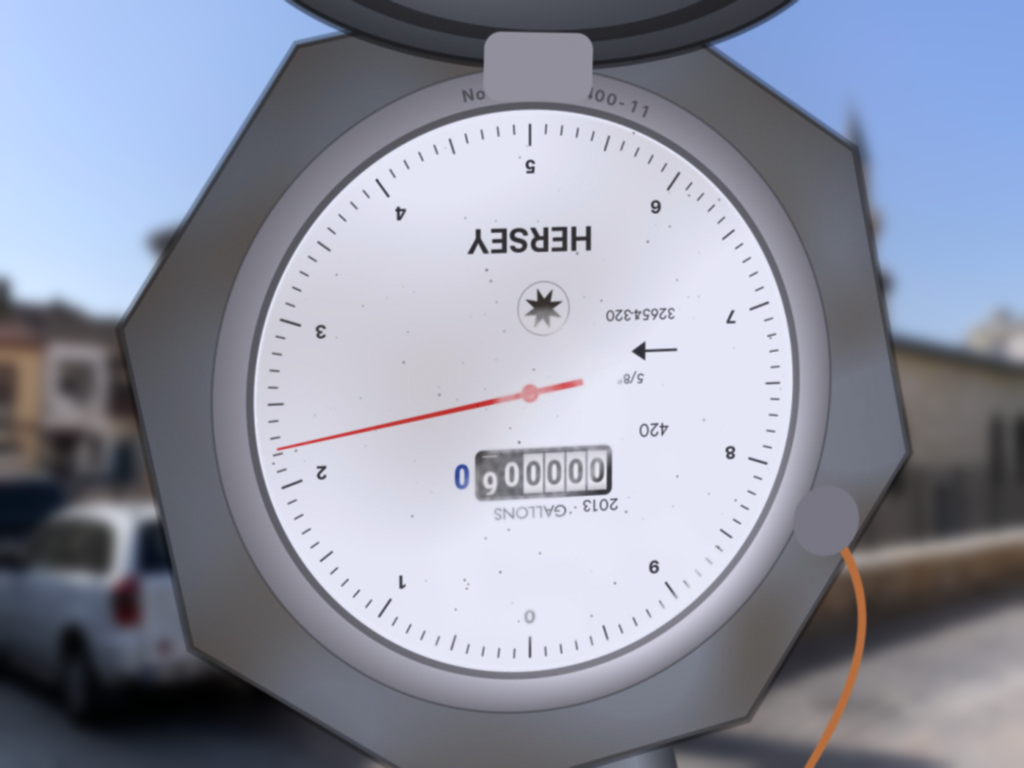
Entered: 62.2 gal
